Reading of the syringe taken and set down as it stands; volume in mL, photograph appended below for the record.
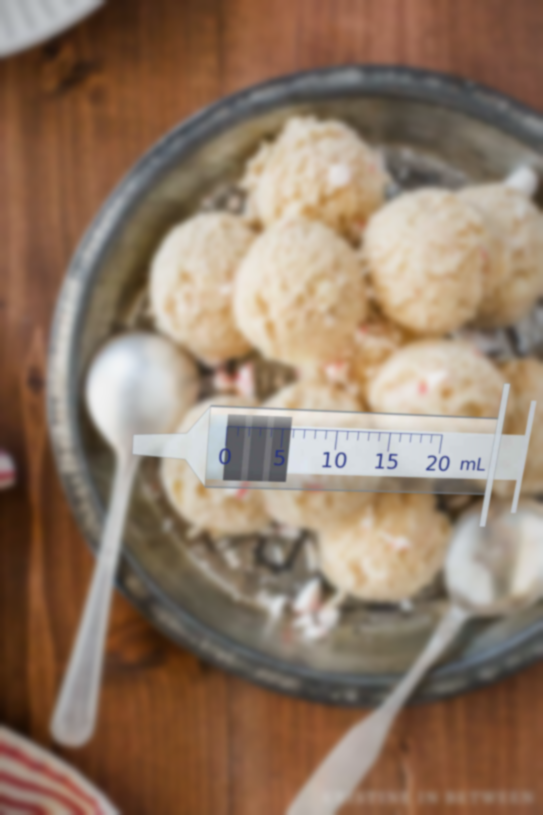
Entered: 0 mL
